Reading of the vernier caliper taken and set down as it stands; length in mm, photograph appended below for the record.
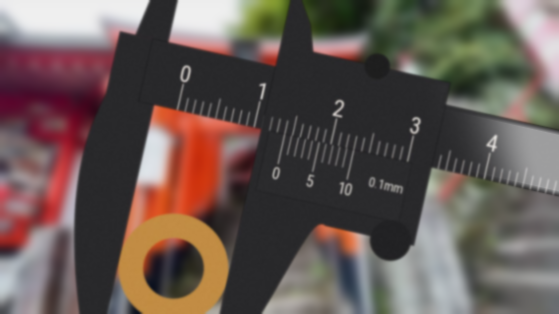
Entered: 14.0 mm
